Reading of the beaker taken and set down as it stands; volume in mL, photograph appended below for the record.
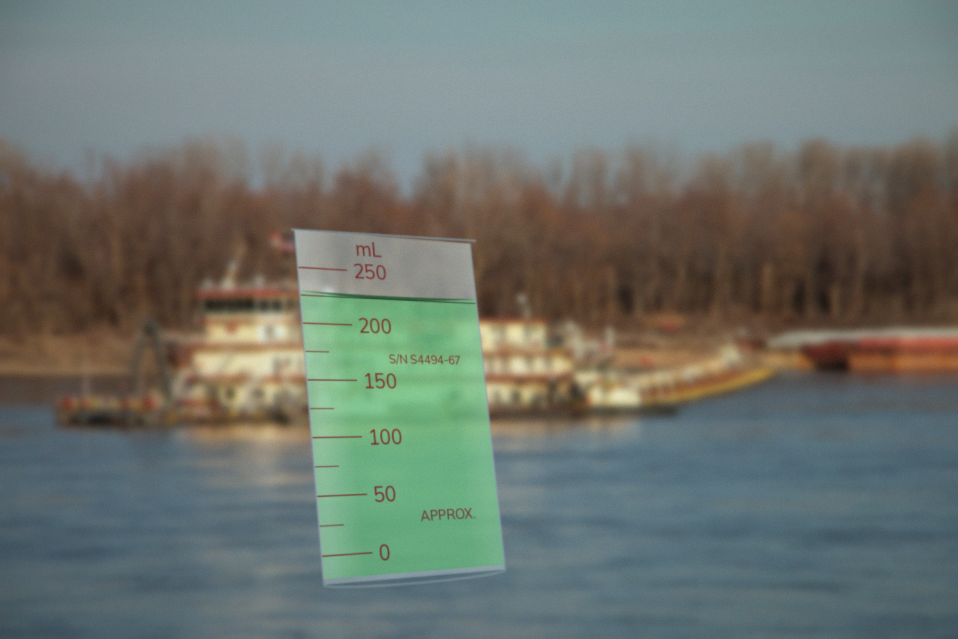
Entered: 225 mL
